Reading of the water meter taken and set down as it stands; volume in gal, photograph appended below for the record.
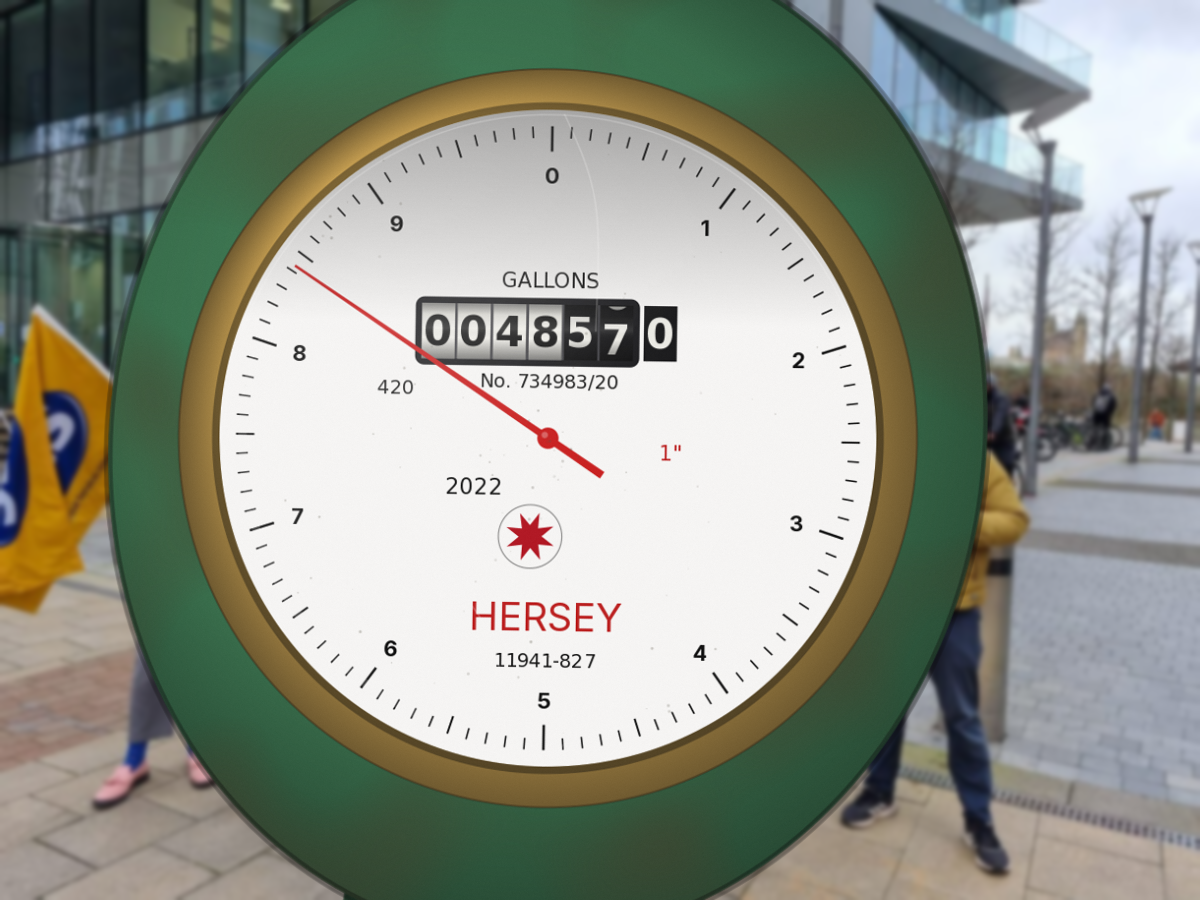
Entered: 48568.4 gal
